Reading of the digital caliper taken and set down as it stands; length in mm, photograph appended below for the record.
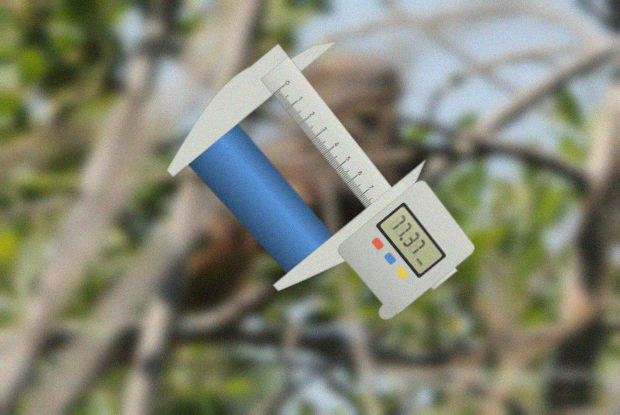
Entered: 77.37 mm
